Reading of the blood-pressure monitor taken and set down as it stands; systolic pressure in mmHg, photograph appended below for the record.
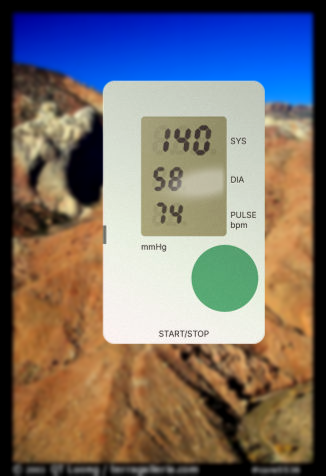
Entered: 140 mmHg
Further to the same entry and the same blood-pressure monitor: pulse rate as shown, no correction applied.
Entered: 74 bpm
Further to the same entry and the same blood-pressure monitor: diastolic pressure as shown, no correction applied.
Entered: 58 mmHg
